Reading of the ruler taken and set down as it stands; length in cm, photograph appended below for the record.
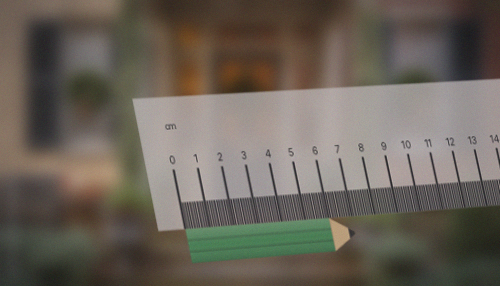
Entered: 7 cm
